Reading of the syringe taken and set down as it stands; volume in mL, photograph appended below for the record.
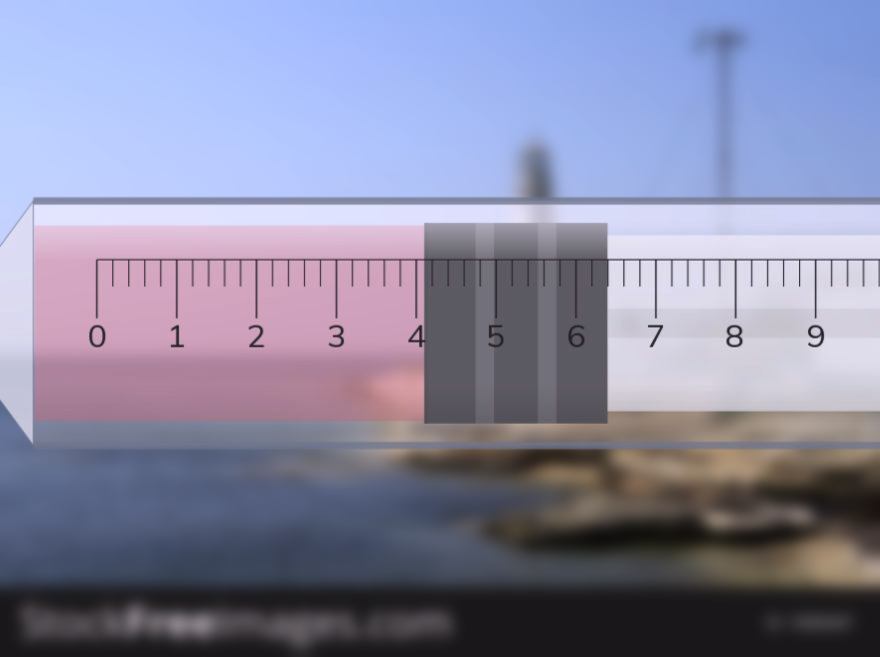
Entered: 4.1 mL
